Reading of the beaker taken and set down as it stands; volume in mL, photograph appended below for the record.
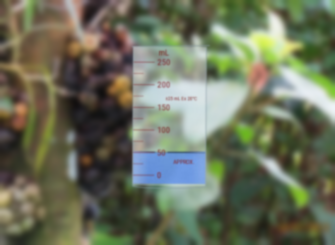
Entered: 50 mL
